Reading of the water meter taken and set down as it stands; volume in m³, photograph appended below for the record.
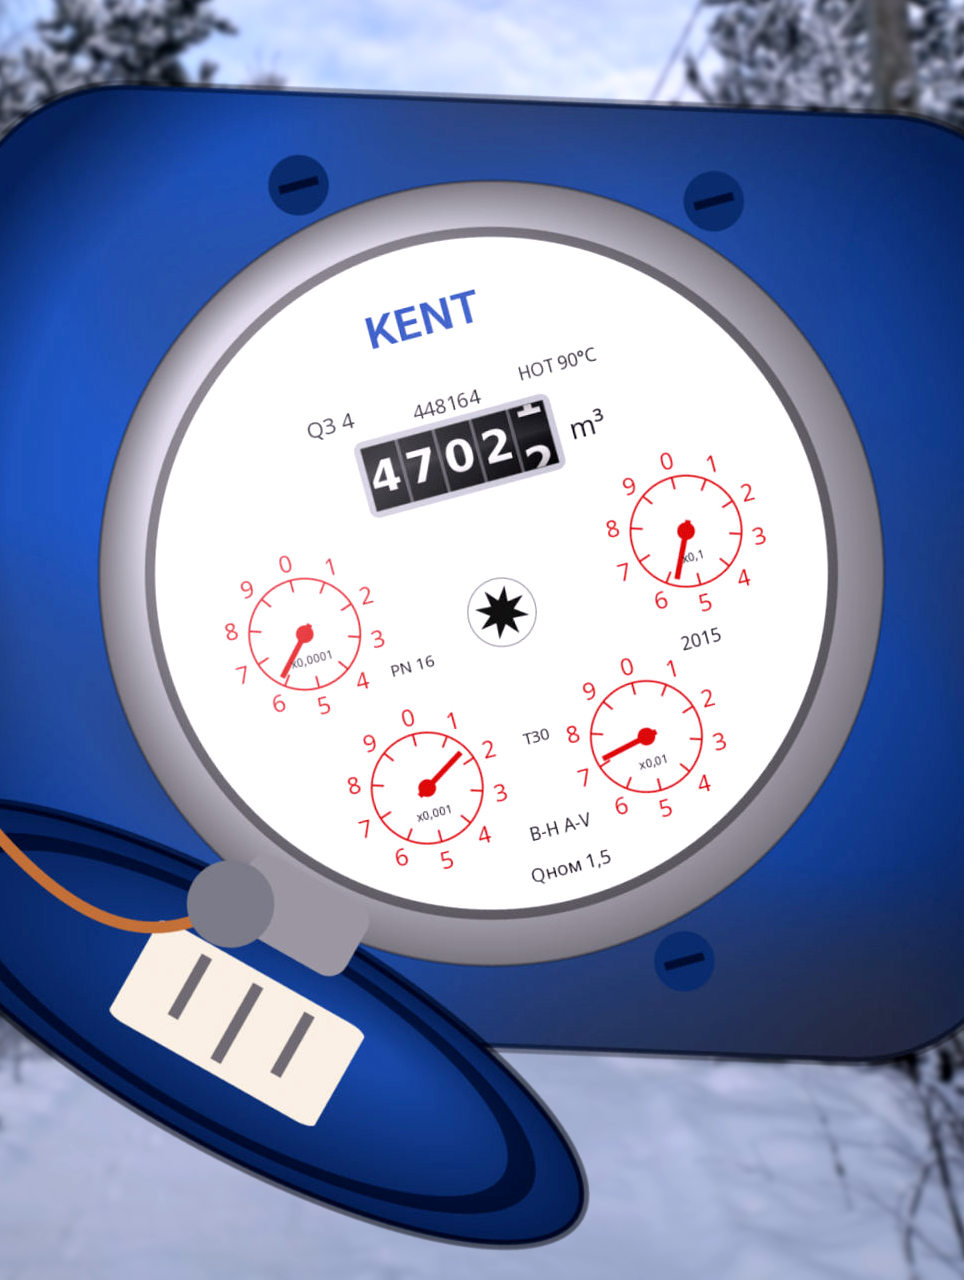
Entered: 47021.5716 m³
